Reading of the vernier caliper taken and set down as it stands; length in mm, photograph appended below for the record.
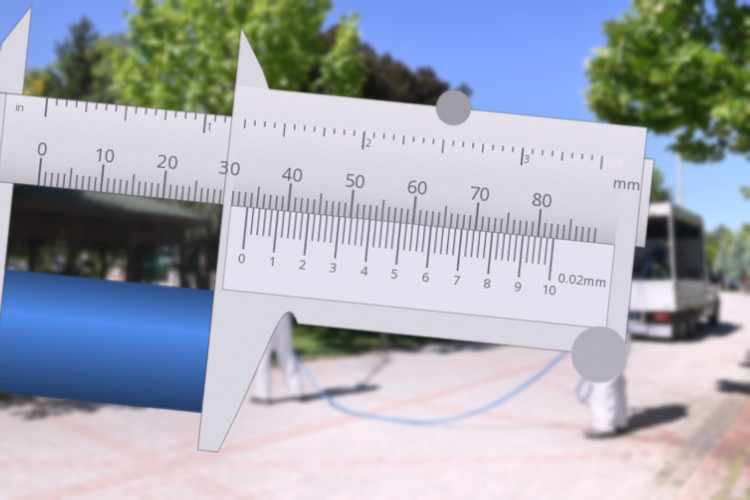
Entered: 33.5 mm
